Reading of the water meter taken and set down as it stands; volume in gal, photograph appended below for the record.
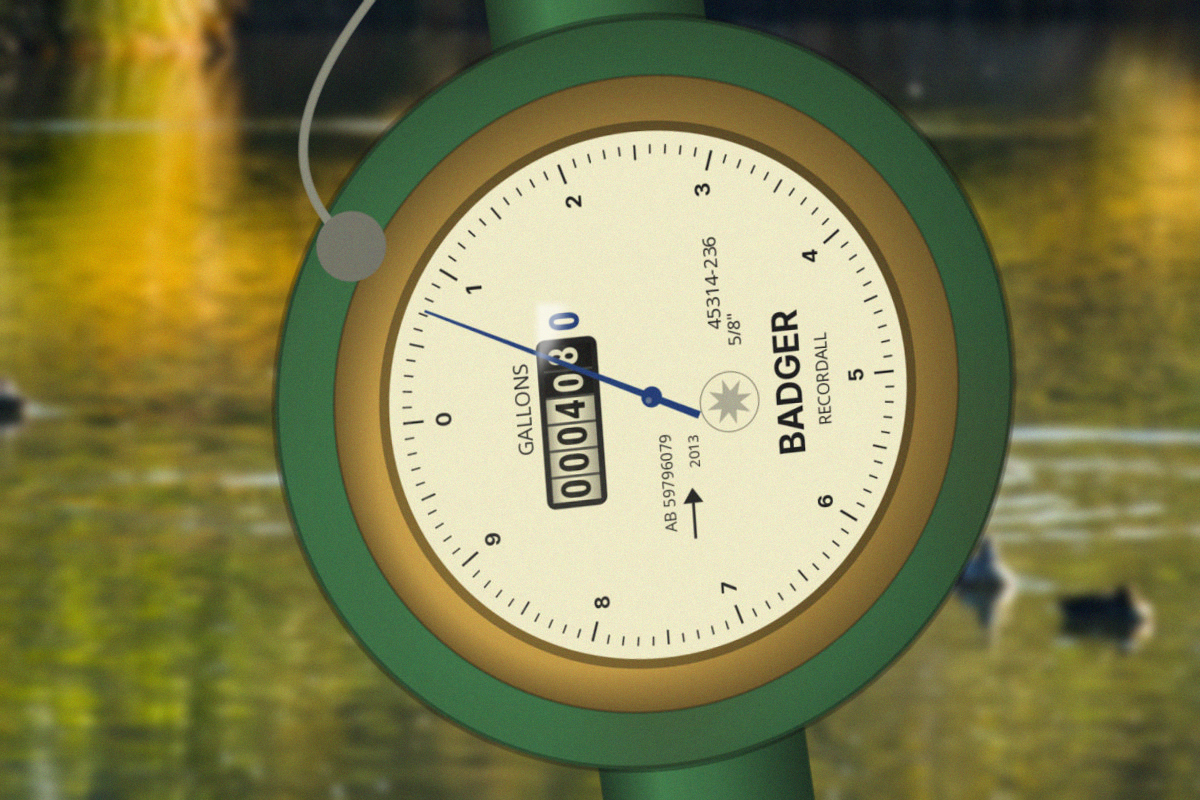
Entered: 4080.7 gal
